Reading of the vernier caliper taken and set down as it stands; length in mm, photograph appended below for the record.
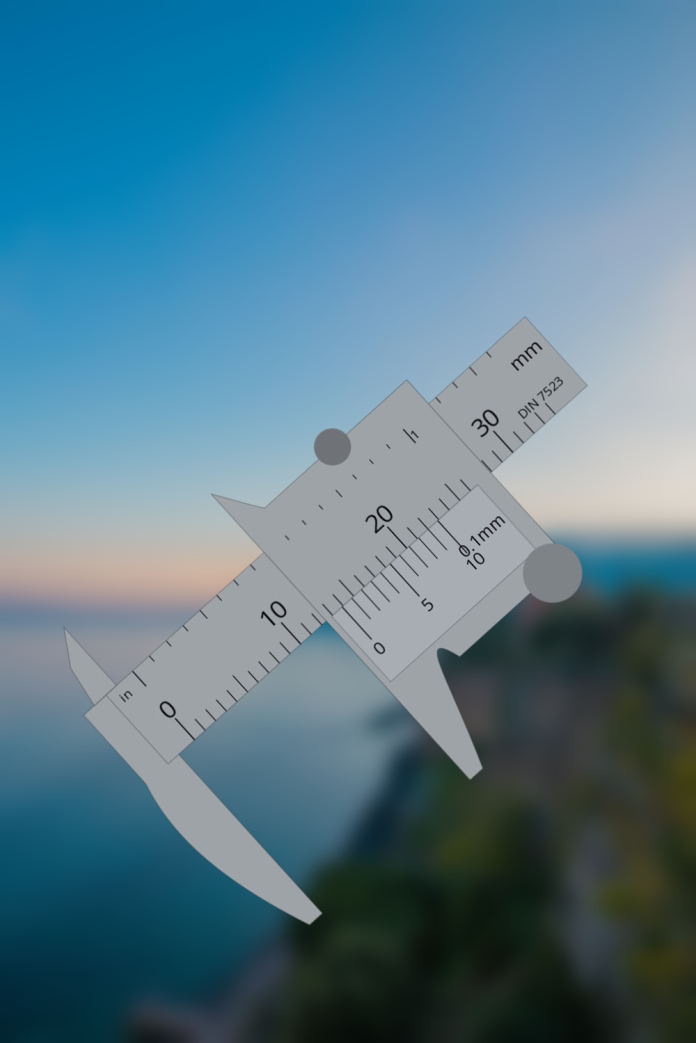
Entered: 13.9 mm
